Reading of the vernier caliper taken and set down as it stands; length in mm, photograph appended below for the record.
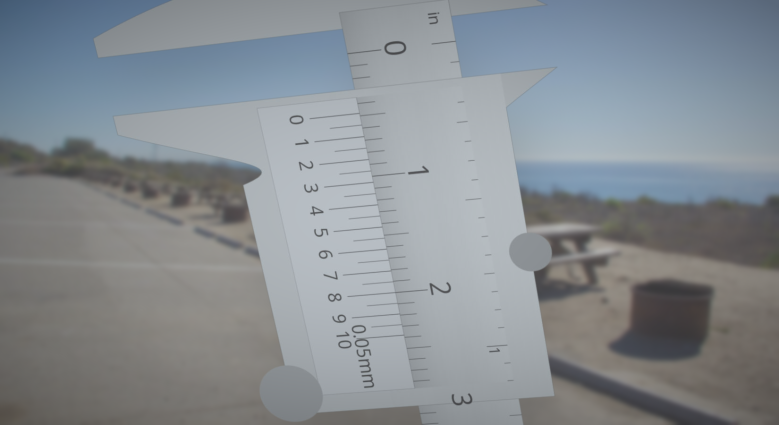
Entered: 4.8 mm
